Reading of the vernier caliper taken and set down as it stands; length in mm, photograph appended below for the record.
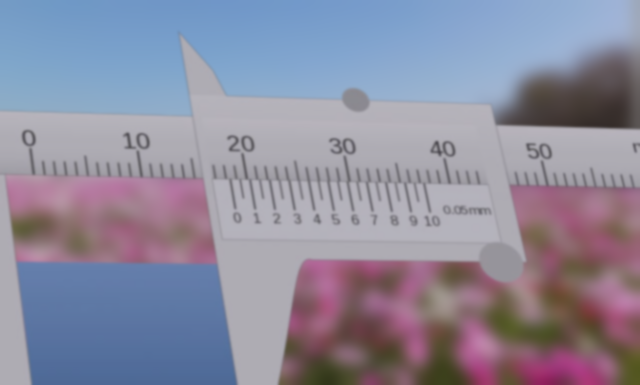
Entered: 18.4 mm
